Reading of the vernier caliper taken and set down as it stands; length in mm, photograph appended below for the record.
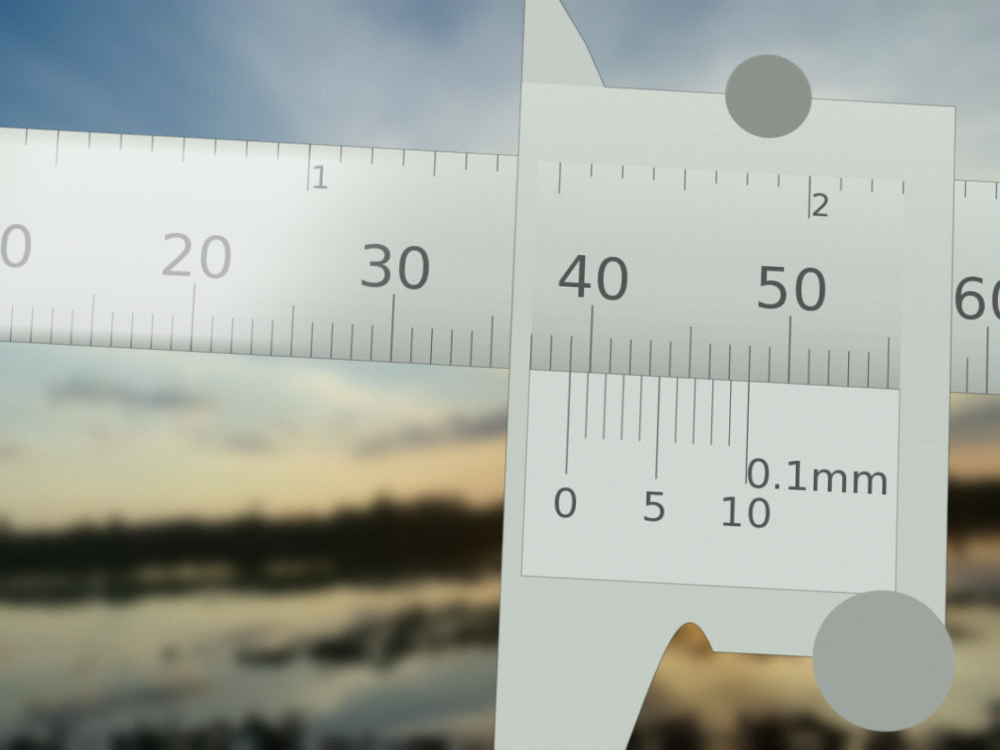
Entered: 39.0 mm
